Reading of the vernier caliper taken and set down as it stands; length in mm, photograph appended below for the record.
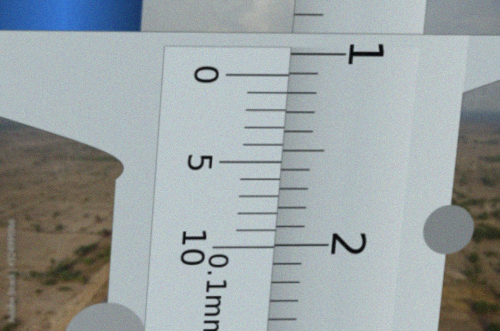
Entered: 11.1 mm
